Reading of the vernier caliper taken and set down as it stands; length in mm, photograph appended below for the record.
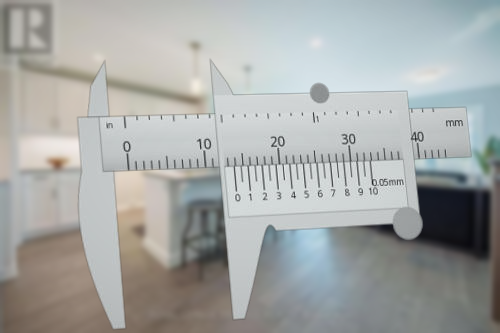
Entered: 13.8 mm
